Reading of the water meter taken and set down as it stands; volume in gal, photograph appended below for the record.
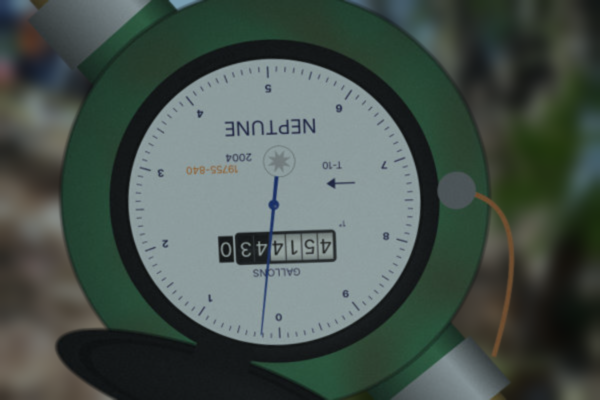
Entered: 4514430.2 gal
